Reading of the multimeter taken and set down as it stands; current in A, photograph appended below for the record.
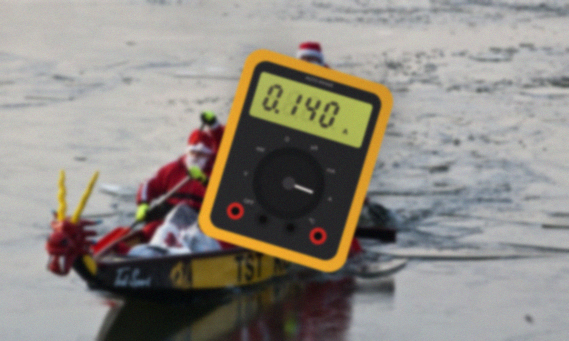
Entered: 0.140 A
